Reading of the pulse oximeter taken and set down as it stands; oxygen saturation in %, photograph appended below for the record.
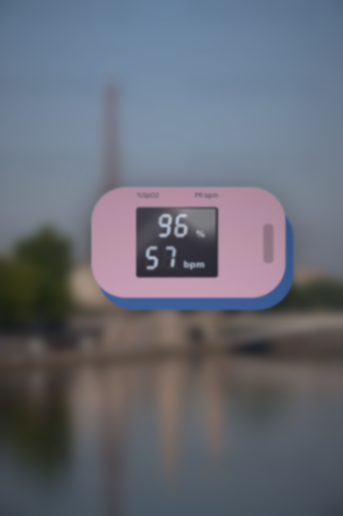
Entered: 96 %
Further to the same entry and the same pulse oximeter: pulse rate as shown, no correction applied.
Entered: 57 bpm
